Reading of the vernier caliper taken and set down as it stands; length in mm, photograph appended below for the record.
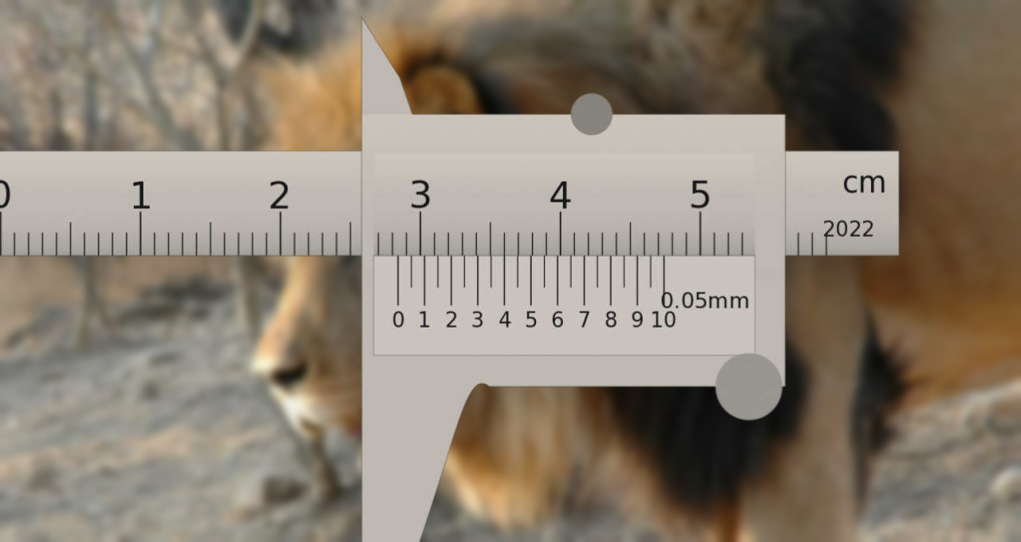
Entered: 28.4 mm
